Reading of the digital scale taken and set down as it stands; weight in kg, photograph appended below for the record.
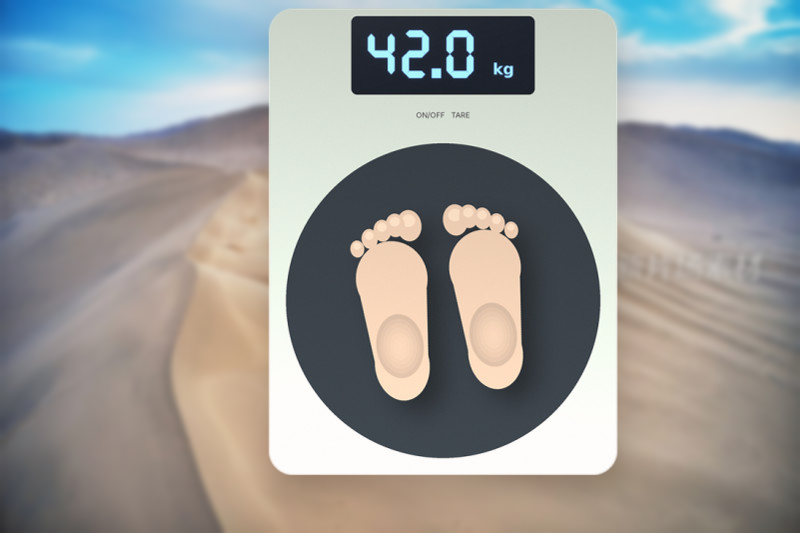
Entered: 42.0 kg
